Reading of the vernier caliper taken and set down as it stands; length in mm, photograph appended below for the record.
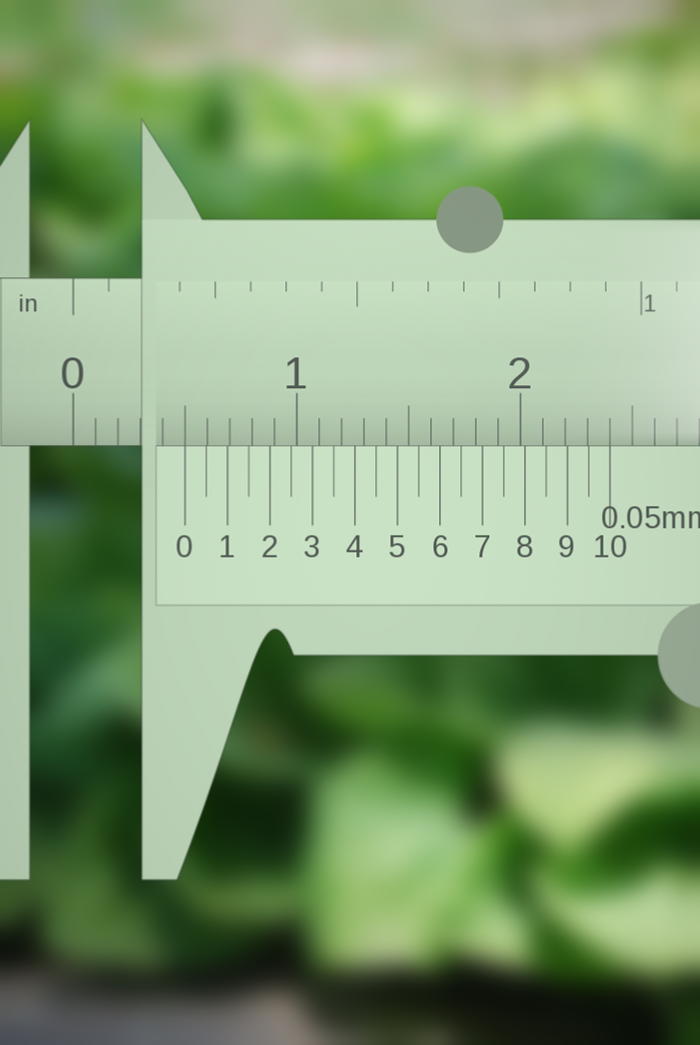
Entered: 5.0 mm
